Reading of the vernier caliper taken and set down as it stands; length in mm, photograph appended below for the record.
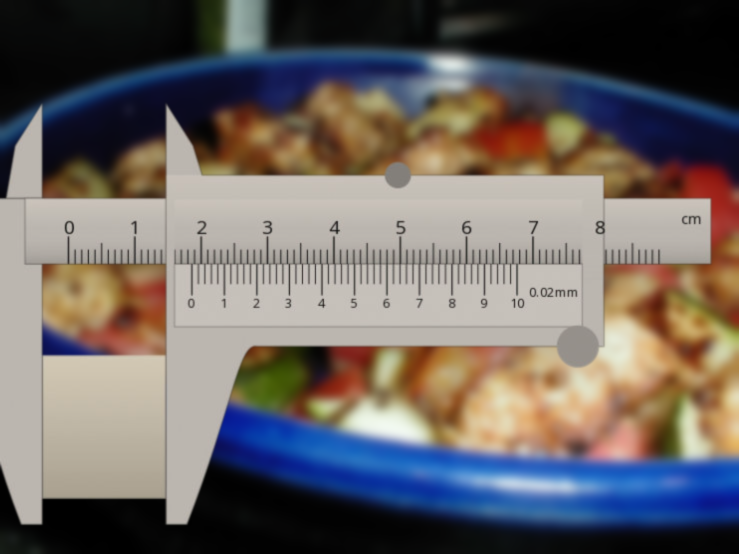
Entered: 18.6 mm
